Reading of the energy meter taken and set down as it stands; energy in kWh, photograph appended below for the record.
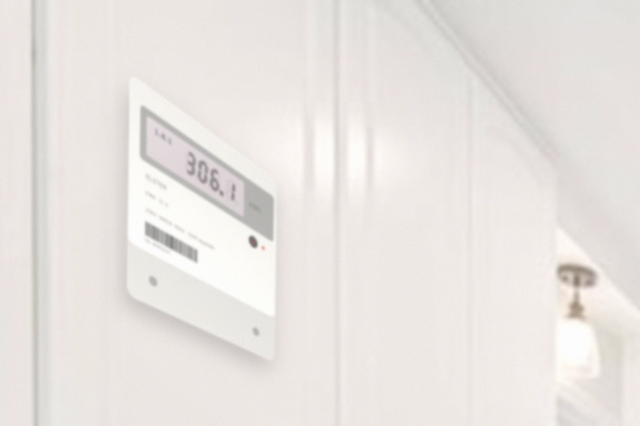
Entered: 306.1 kWh
